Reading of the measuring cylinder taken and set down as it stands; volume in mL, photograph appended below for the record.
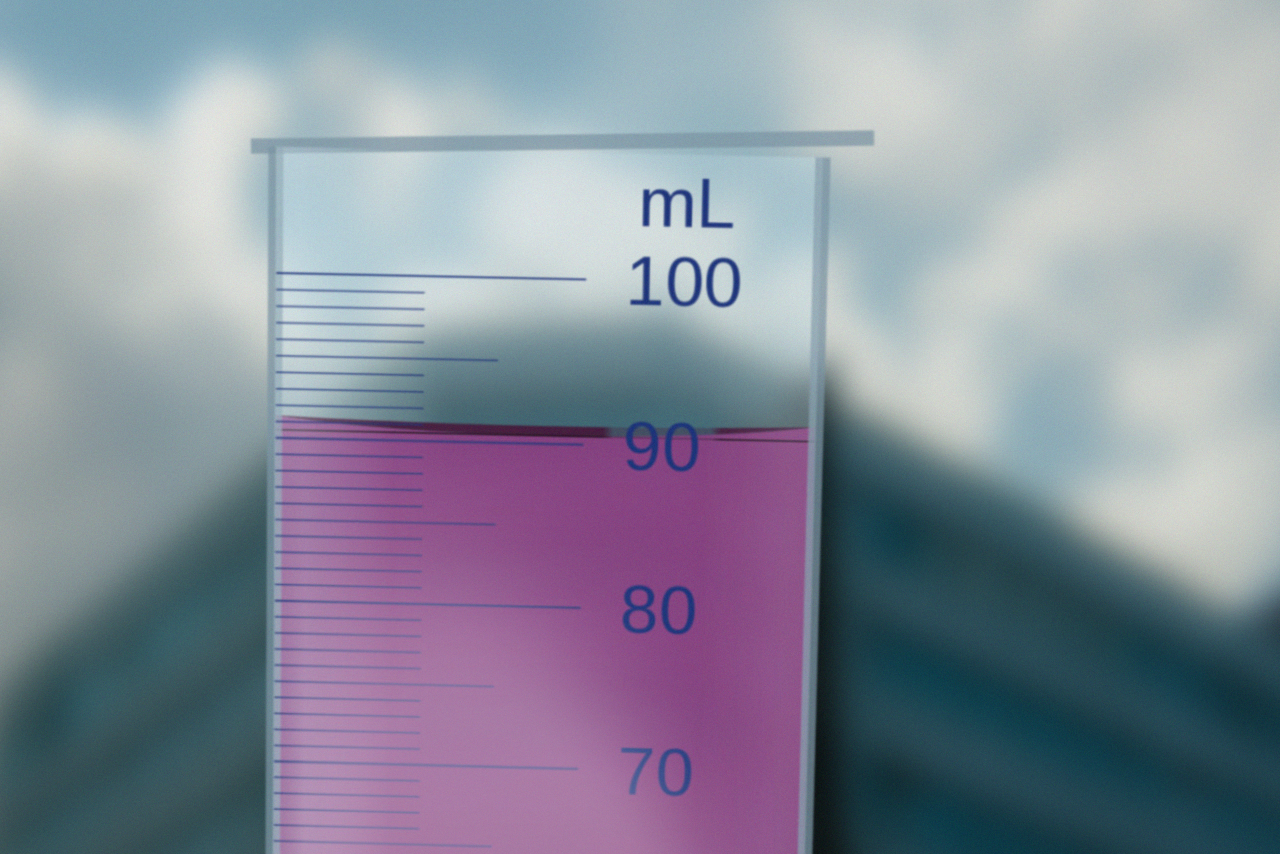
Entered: 90.5 mL
